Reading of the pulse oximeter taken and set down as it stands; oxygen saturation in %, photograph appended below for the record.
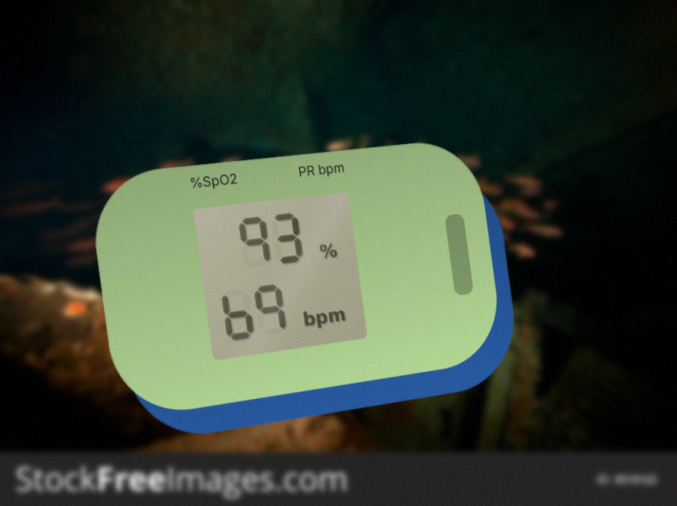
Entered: 93 %
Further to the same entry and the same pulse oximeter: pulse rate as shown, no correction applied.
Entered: 69 bpm
